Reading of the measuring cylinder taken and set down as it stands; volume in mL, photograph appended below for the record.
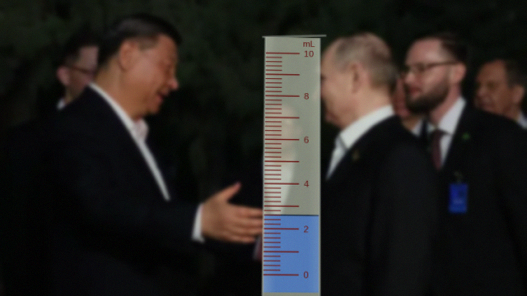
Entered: 2.6 mL
